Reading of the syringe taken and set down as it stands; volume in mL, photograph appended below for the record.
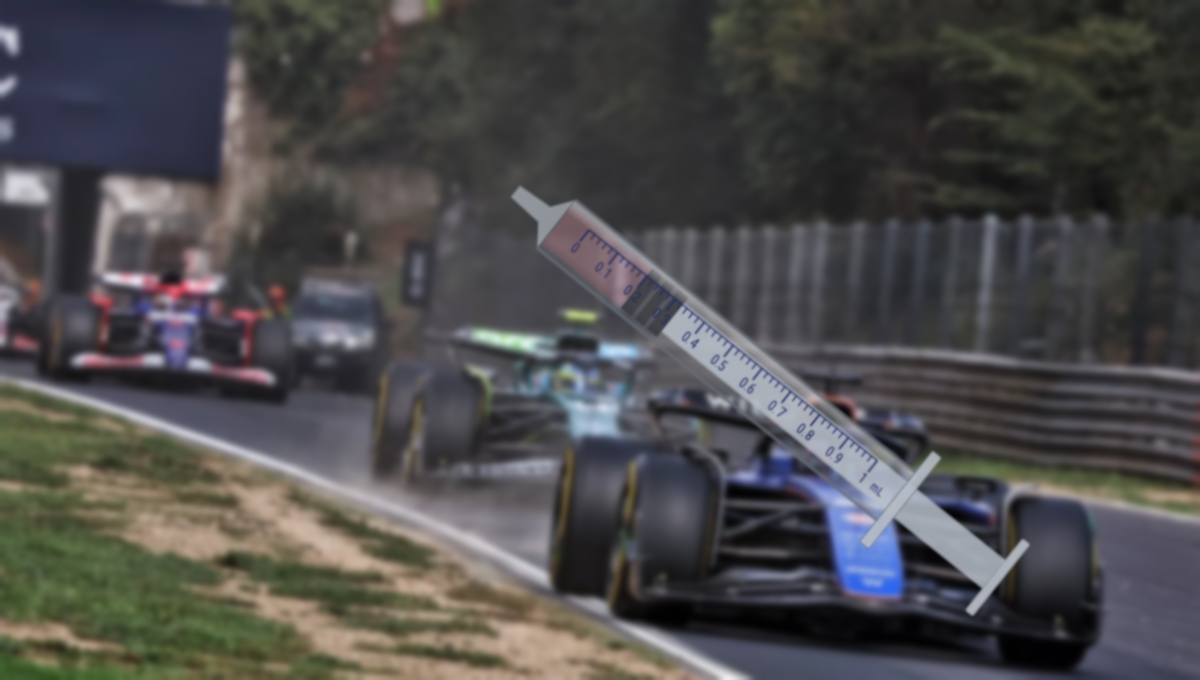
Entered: 0.2 mL
